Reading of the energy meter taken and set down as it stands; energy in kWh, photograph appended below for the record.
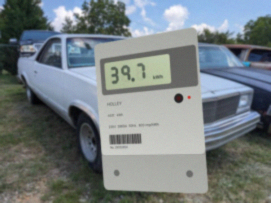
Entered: 39.7 kWh
